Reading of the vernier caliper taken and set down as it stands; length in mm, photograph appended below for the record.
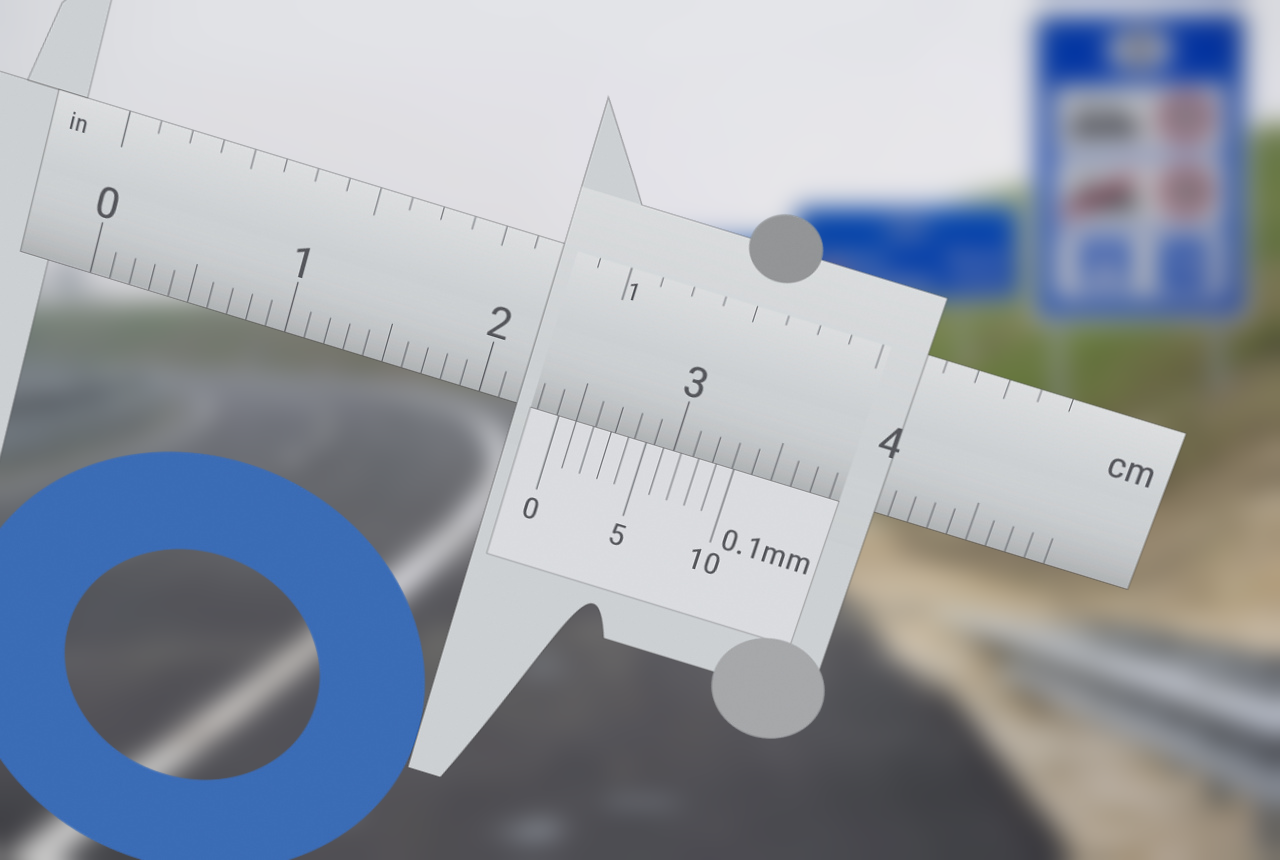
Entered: 24.1 mm
